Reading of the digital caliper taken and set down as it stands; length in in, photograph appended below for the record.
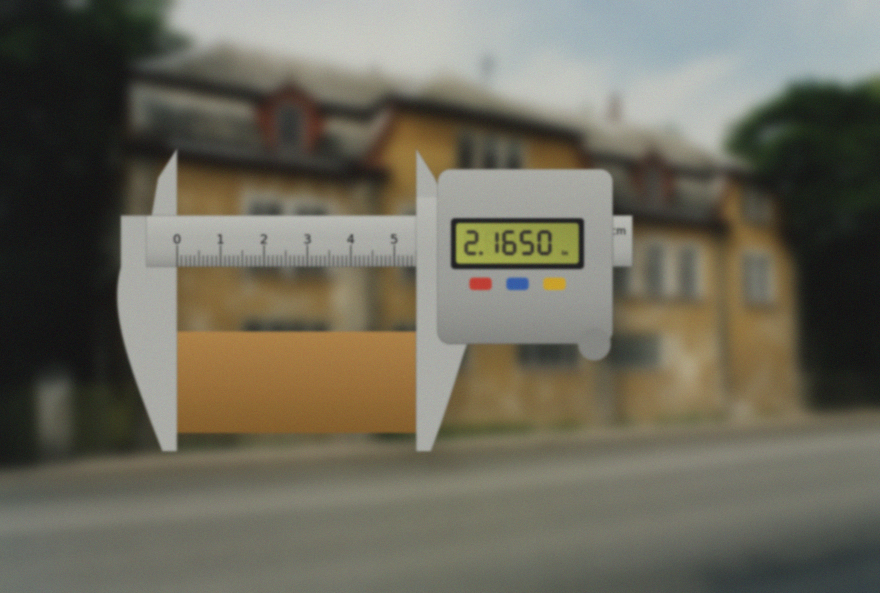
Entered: 2.1650 in
